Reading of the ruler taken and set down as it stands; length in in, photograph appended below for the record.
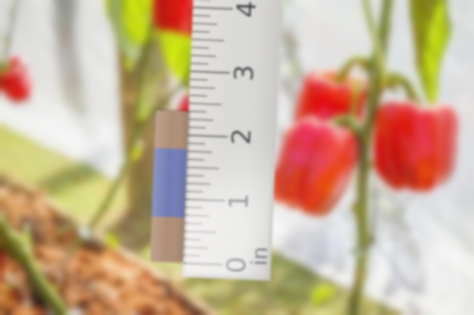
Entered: 2.375 in
